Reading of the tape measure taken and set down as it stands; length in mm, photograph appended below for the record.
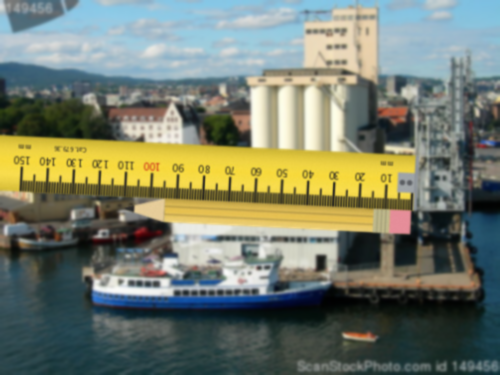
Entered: 110 mm
